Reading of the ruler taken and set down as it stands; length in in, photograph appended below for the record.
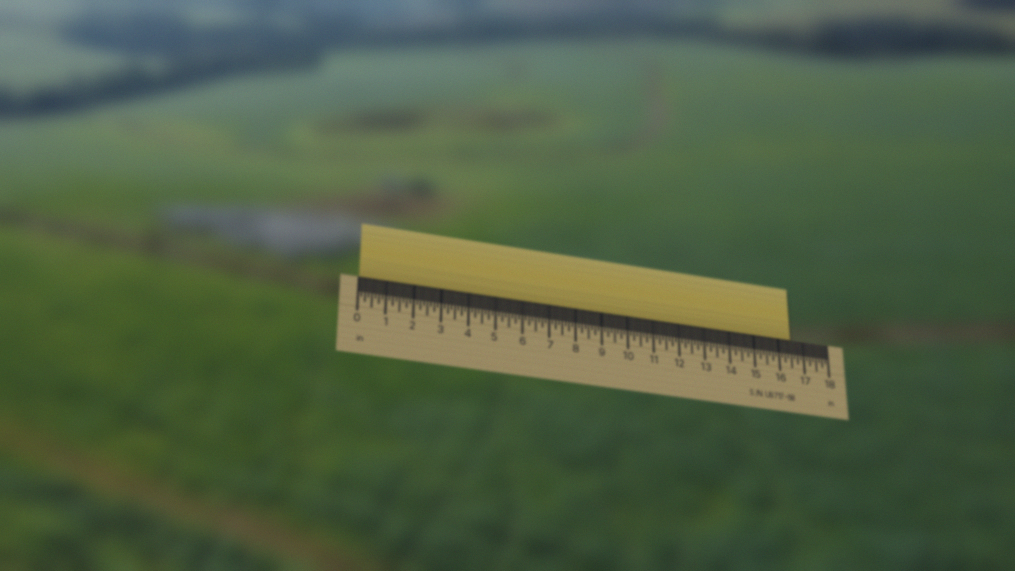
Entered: 16.5 in
